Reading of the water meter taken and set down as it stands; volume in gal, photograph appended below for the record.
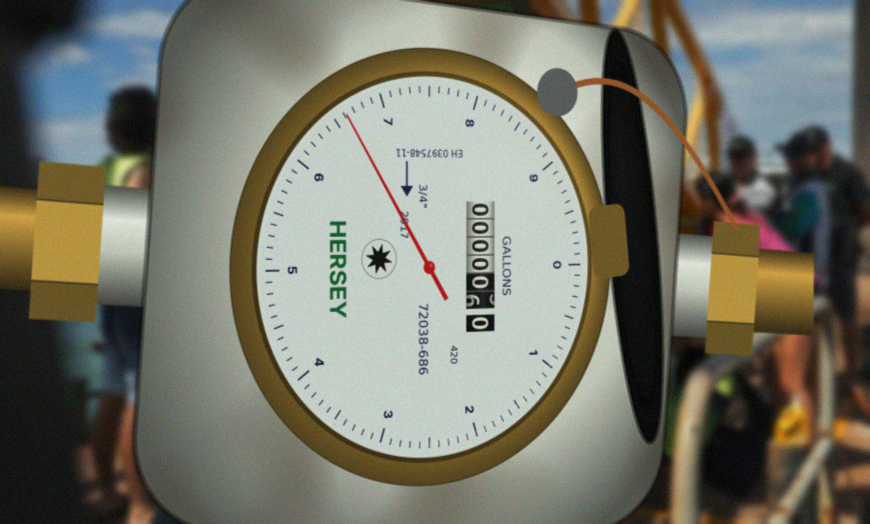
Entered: 56.6 gal
